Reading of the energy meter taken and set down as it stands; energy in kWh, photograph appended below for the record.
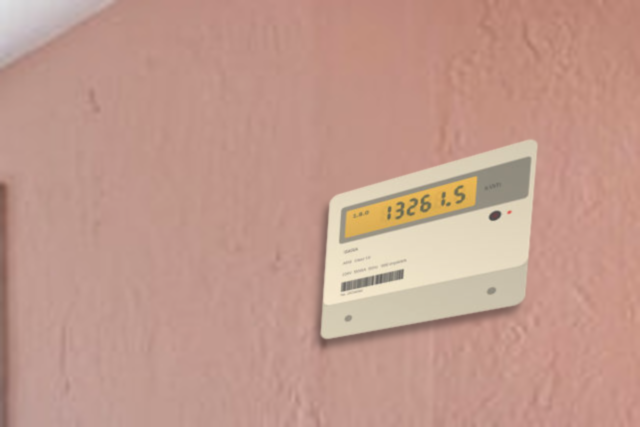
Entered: 13261.5 kWh
